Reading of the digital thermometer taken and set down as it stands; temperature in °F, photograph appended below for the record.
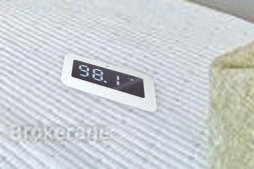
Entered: 98.1 °F
